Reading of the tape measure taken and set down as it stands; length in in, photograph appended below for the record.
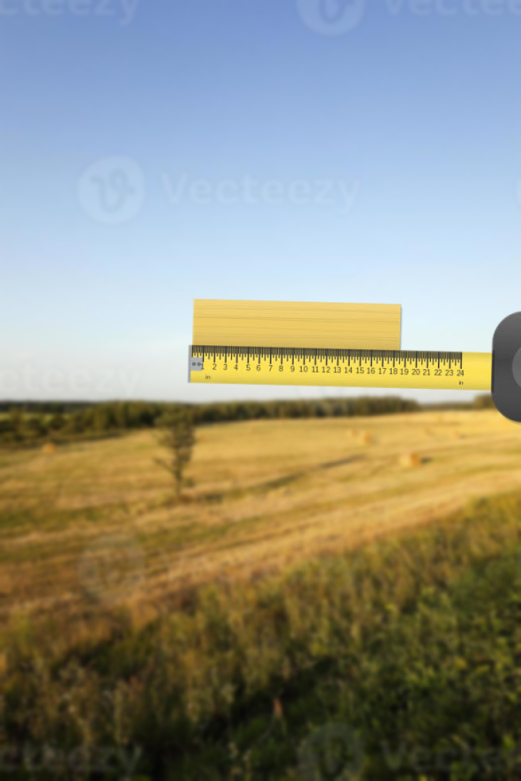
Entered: 18.5 in
